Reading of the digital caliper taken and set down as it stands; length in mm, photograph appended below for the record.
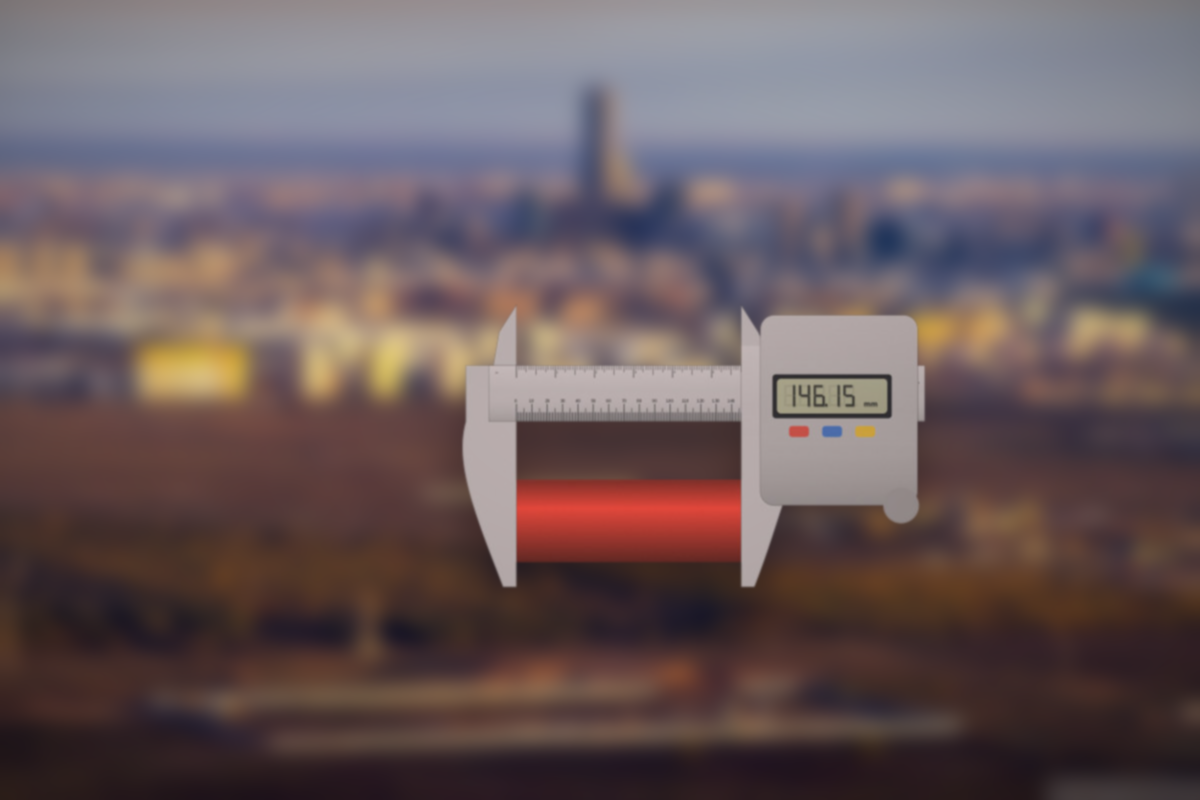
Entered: 146.15 mm
